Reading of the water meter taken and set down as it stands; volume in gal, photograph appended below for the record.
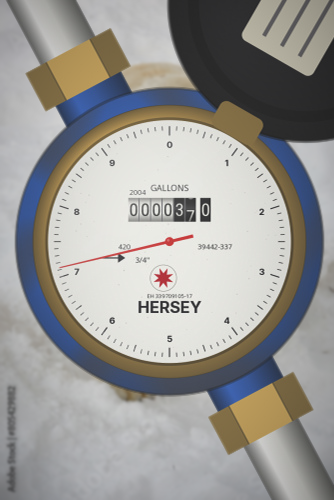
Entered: 367.1 gal
